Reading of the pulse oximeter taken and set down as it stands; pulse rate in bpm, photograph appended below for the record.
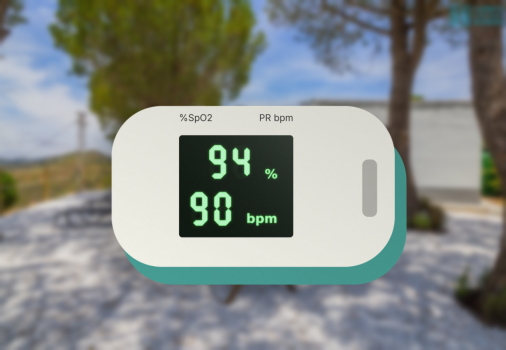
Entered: 90 bpm
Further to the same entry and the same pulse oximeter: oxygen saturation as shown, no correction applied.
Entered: 94 %
